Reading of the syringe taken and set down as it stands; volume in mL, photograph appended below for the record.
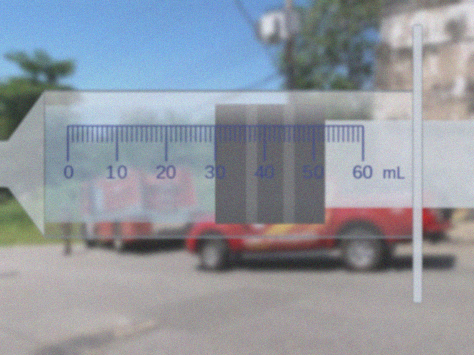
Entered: 30 mL
